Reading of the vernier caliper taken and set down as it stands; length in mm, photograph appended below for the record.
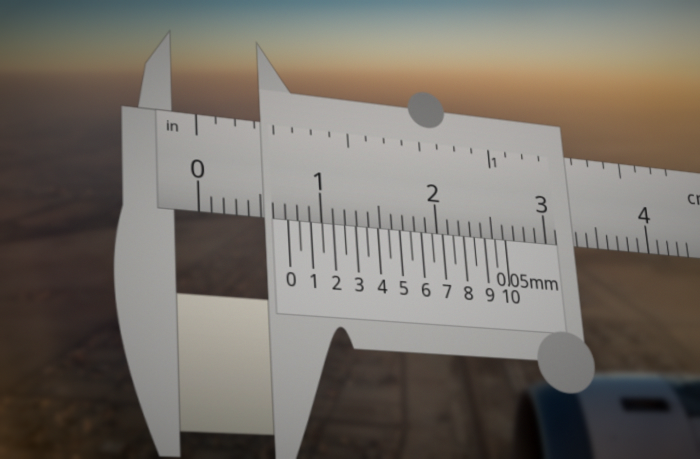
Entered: 7.2 mm
